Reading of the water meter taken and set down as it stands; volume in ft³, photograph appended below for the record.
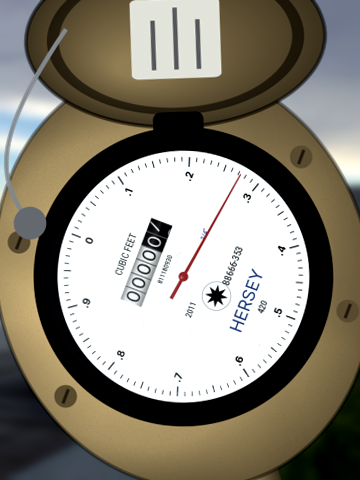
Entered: 7.27 ft³
